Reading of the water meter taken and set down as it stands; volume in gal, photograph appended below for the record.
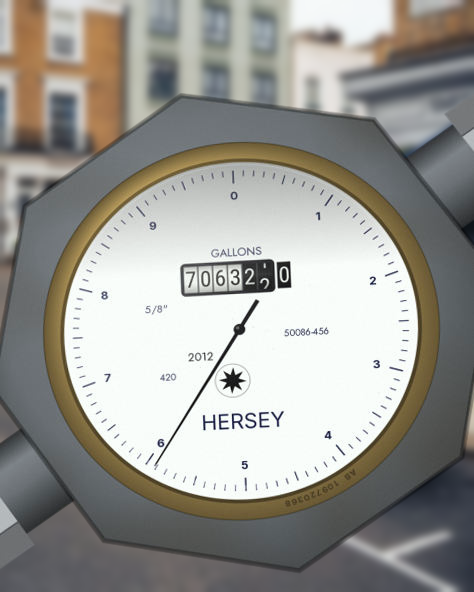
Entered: 7063215.9 gal
